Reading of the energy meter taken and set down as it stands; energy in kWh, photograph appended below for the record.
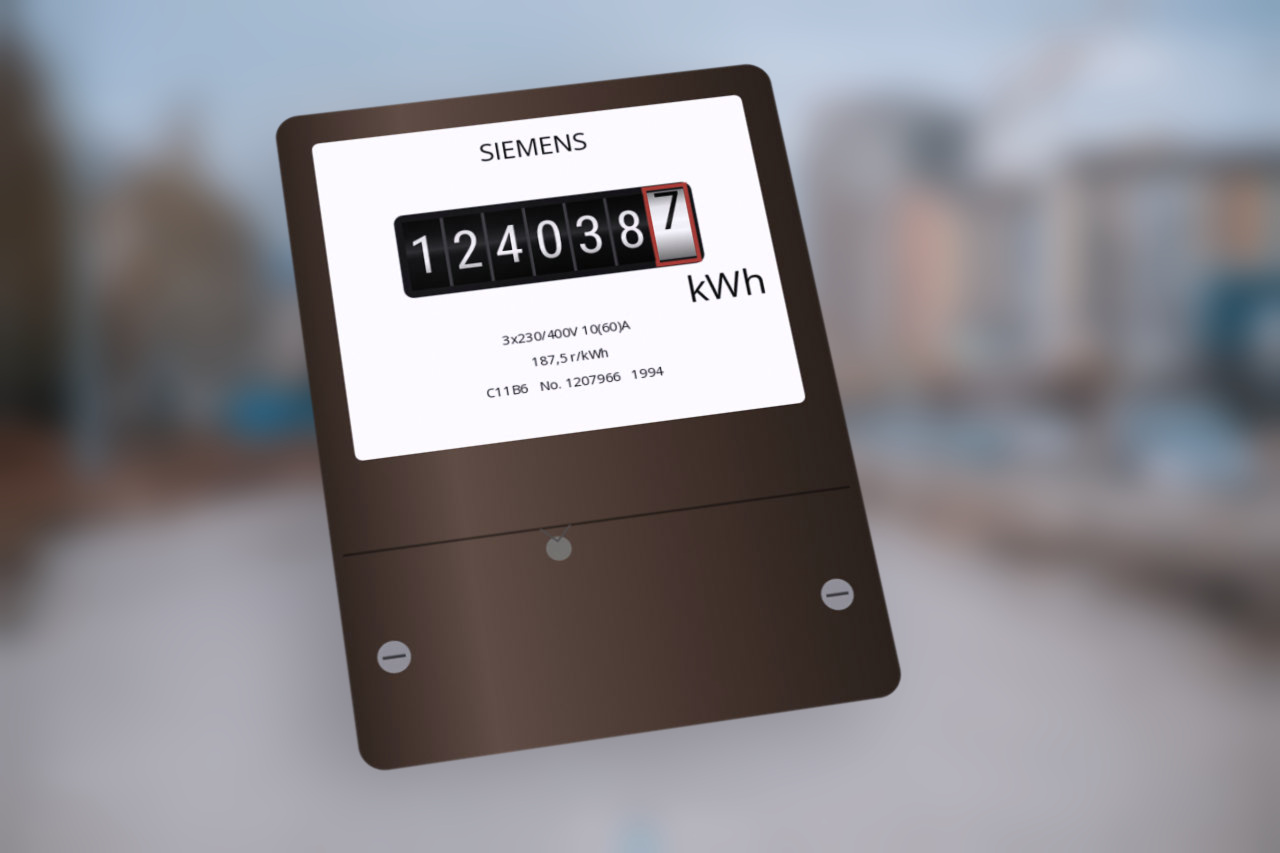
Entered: 124038.7 kWh
